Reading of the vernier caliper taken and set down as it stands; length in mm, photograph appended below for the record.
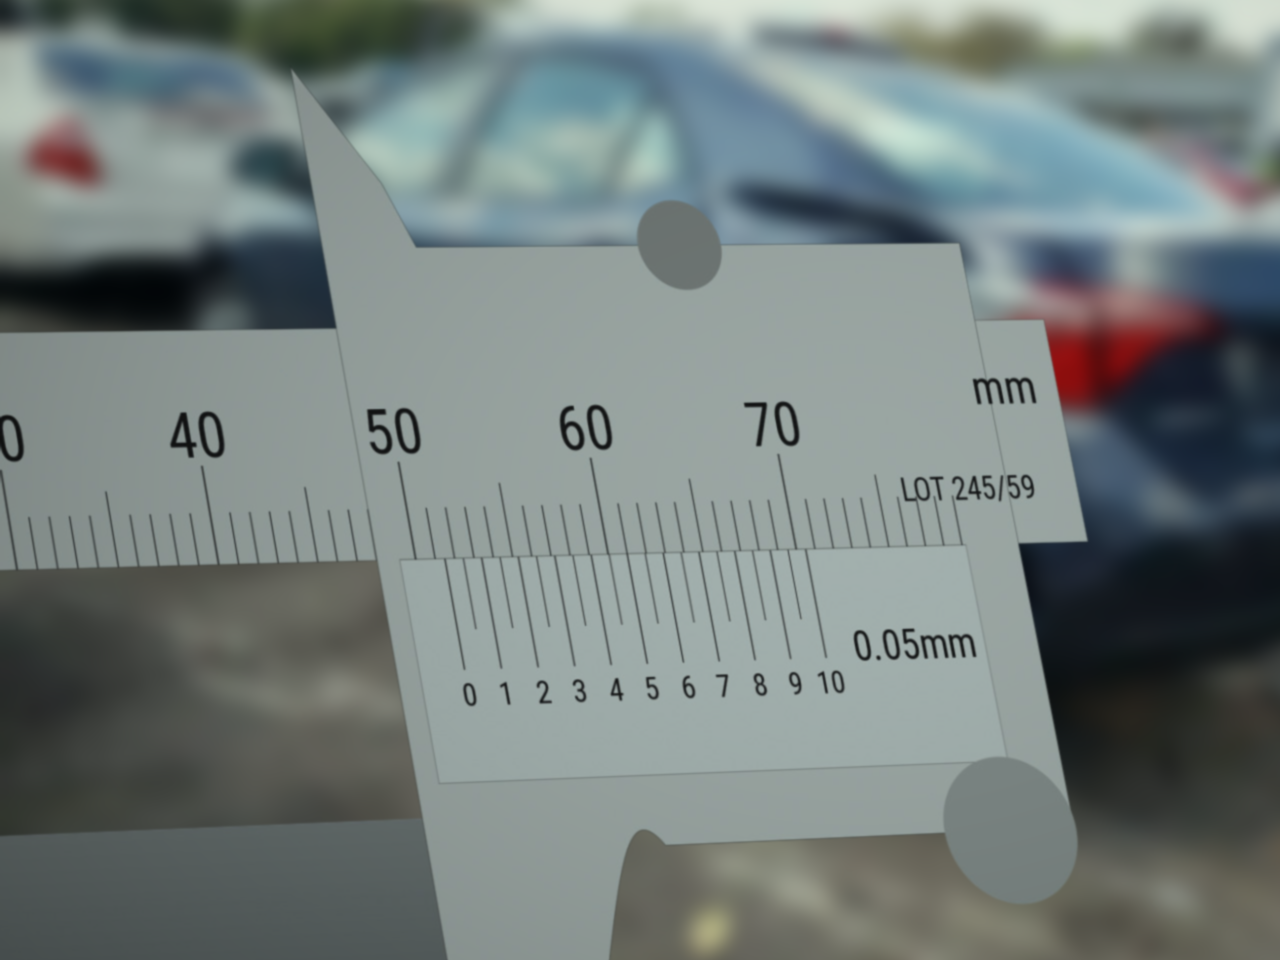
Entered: 51.5 mm
